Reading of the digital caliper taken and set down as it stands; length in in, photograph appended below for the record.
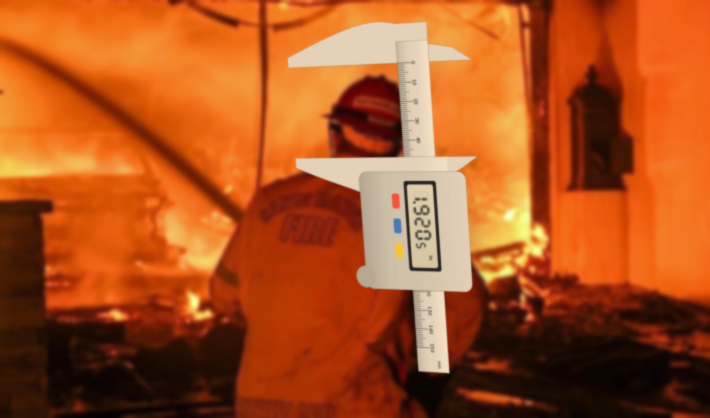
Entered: 1.9205 in
